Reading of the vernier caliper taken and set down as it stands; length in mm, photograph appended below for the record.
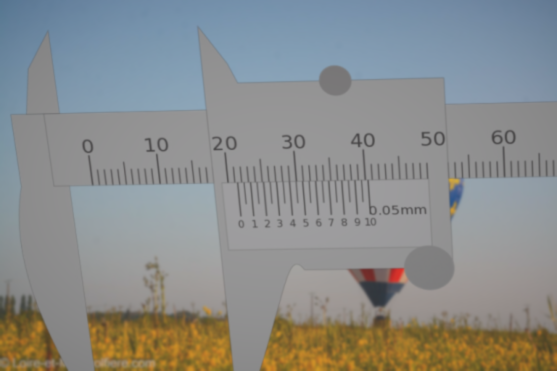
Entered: 21.4 mm
